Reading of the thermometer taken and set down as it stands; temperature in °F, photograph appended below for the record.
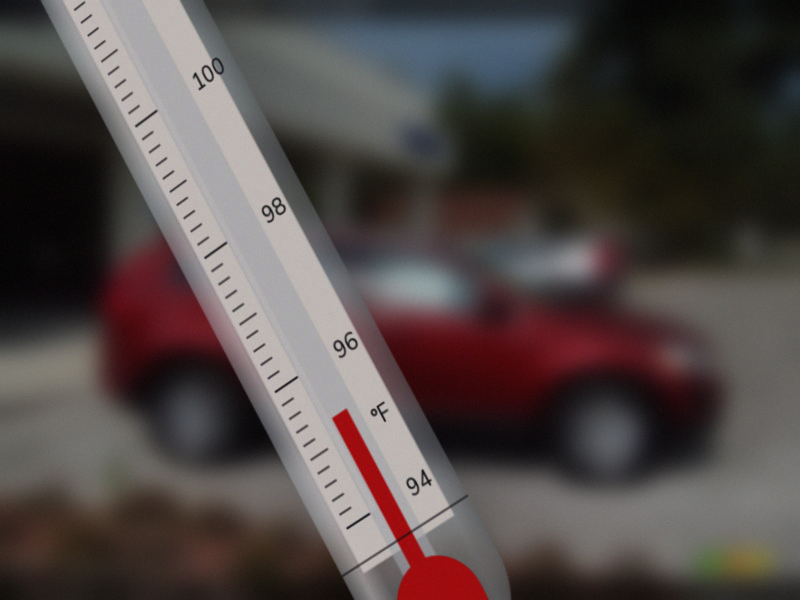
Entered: 95.3 °F
